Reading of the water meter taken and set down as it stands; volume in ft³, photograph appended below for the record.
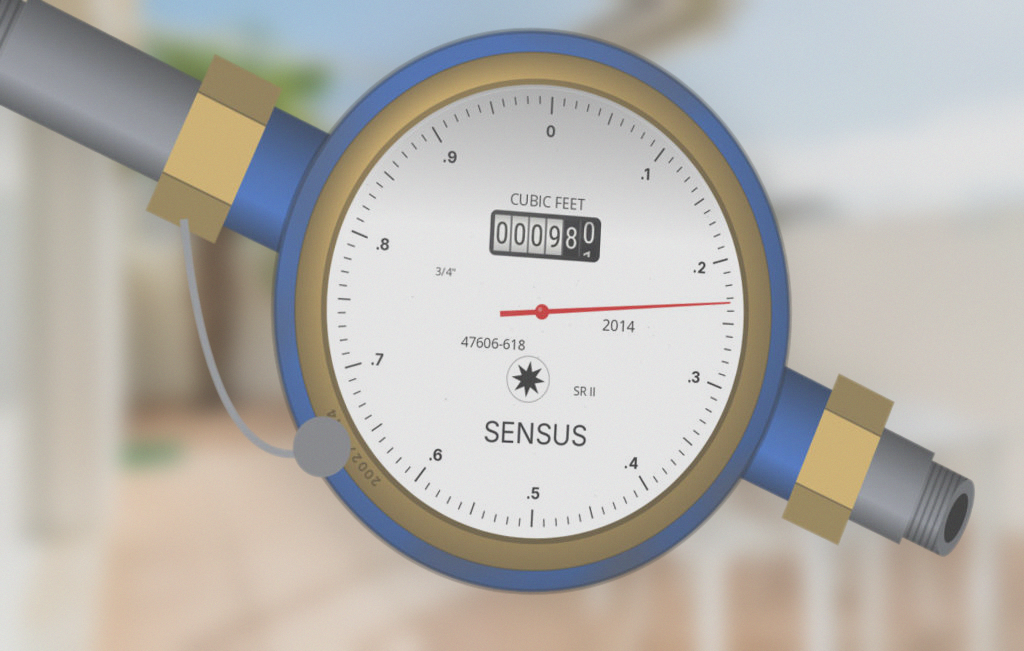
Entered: 980.23 ft³
